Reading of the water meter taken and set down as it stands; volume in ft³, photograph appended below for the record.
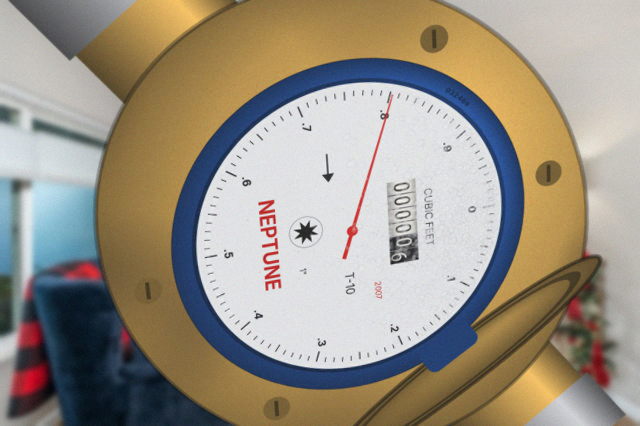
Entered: 5.80 ft³
